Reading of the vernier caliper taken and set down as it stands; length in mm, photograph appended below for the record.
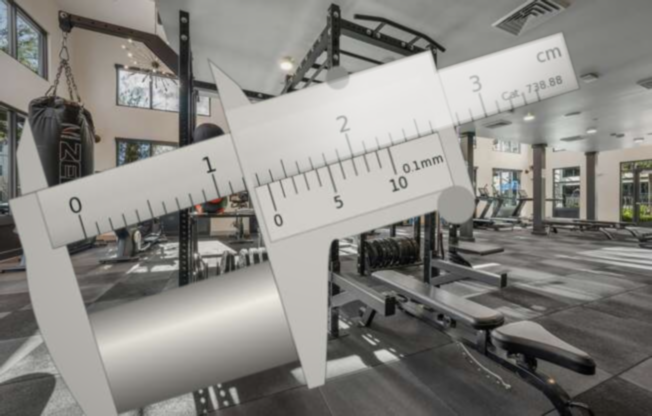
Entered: 13.6 mm
